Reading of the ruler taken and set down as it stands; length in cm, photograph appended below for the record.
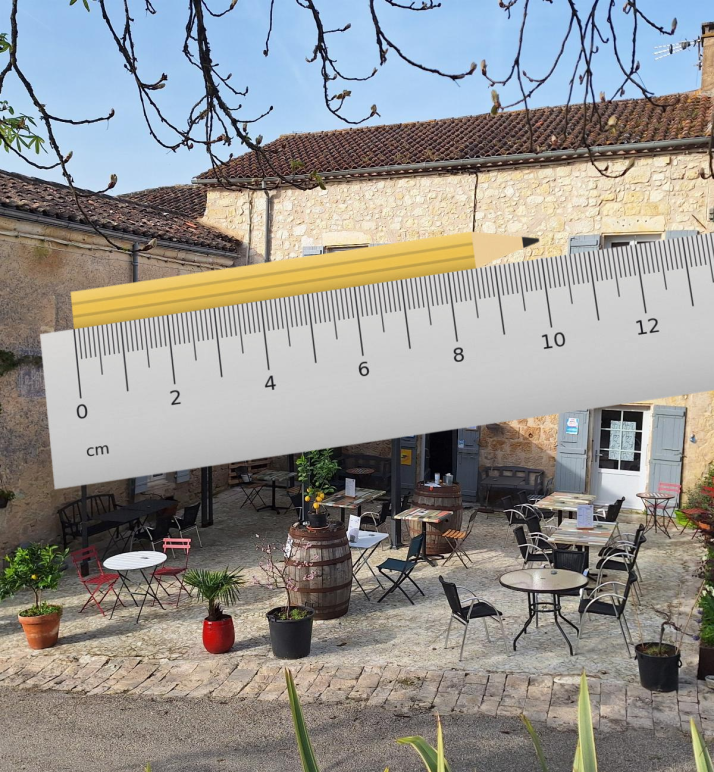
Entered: 10 cm
